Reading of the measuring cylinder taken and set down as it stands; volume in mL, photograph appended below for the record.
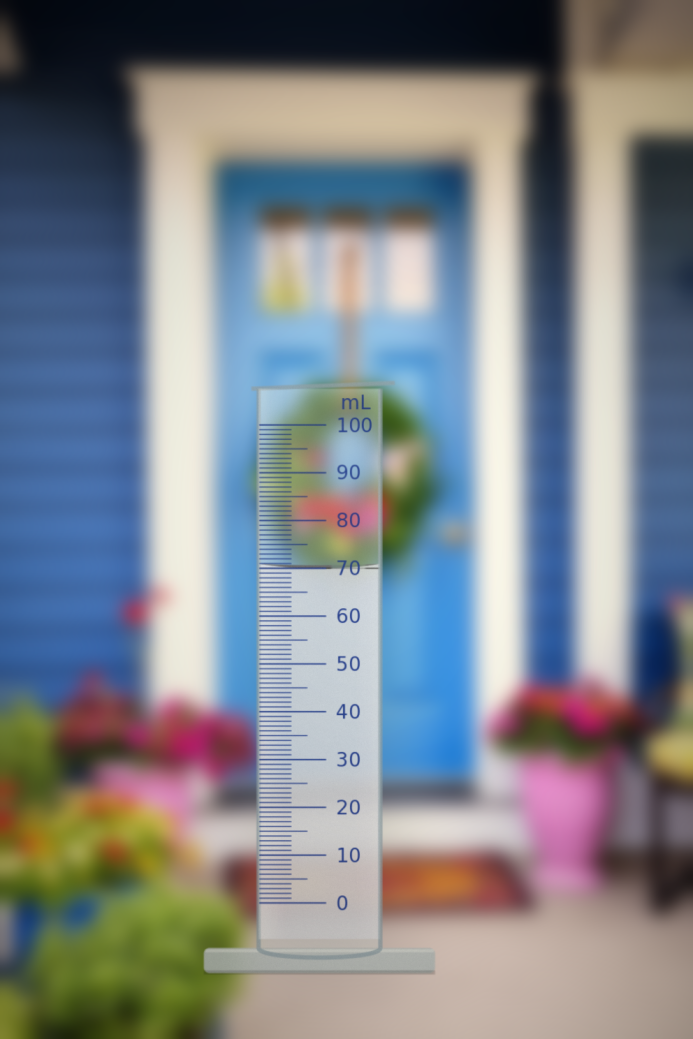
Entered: 70 mL
